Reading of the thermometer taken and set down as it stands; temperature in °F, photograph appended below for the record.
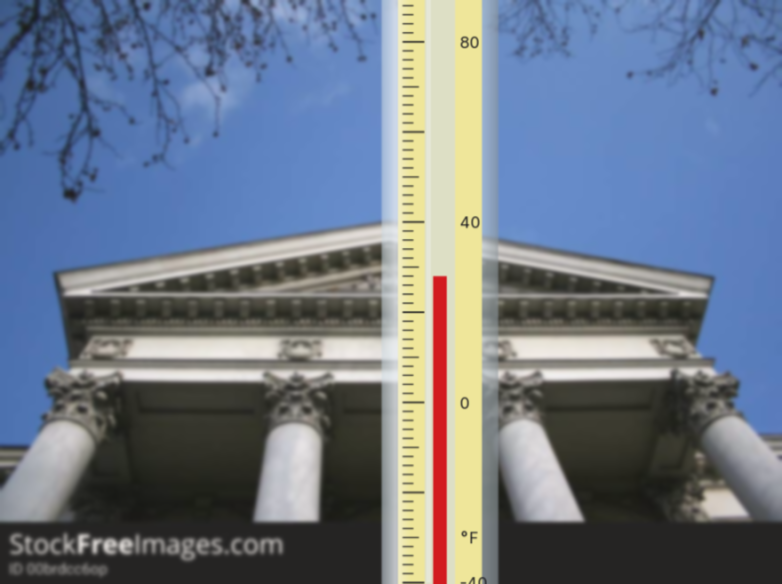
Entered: 28 °F
